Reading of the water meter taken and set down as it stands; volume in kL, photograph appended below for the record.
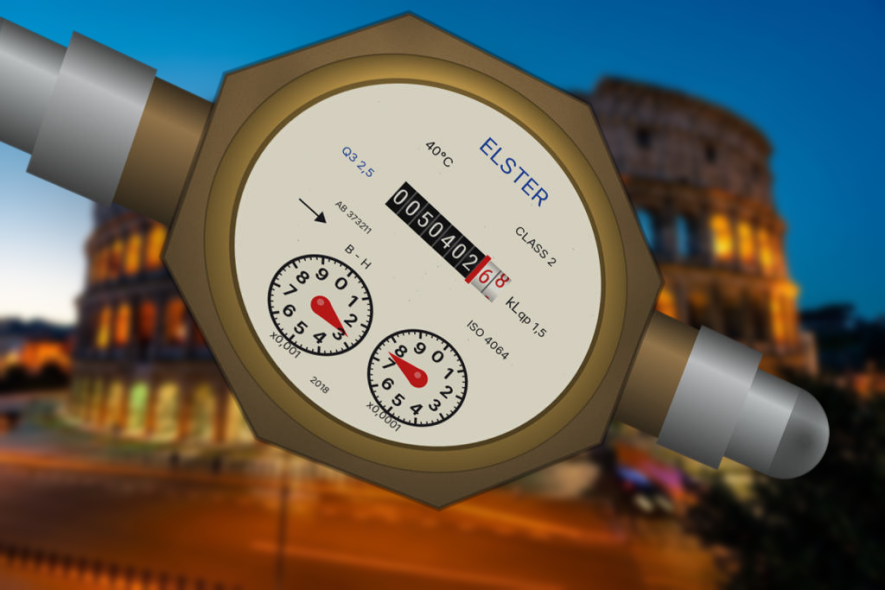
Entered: 50402.6827 kL
